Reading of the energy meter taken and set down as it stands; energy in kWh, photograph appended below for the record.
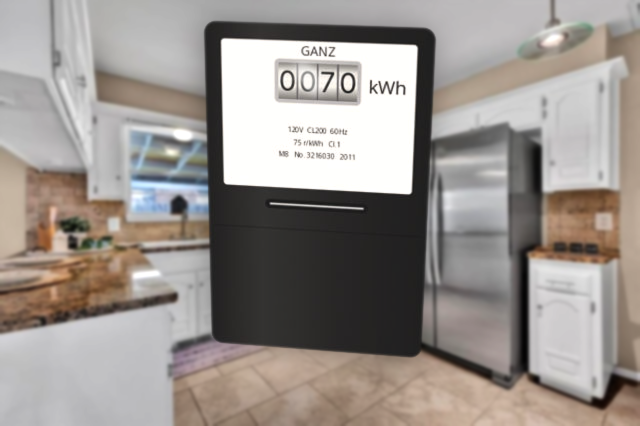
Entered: 70 kWh
